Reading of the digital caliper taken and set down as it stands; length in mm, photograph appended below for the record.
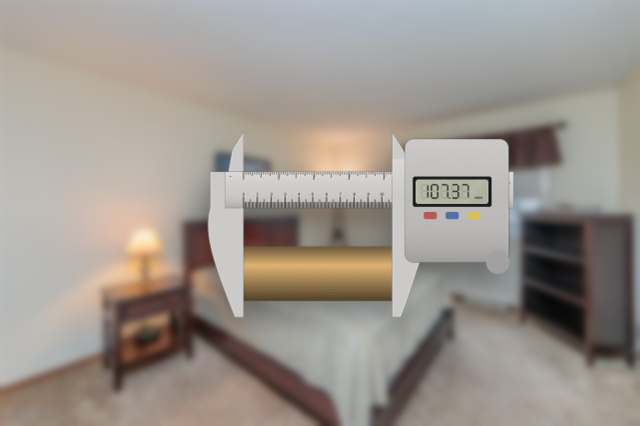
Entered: 107.37 mm
